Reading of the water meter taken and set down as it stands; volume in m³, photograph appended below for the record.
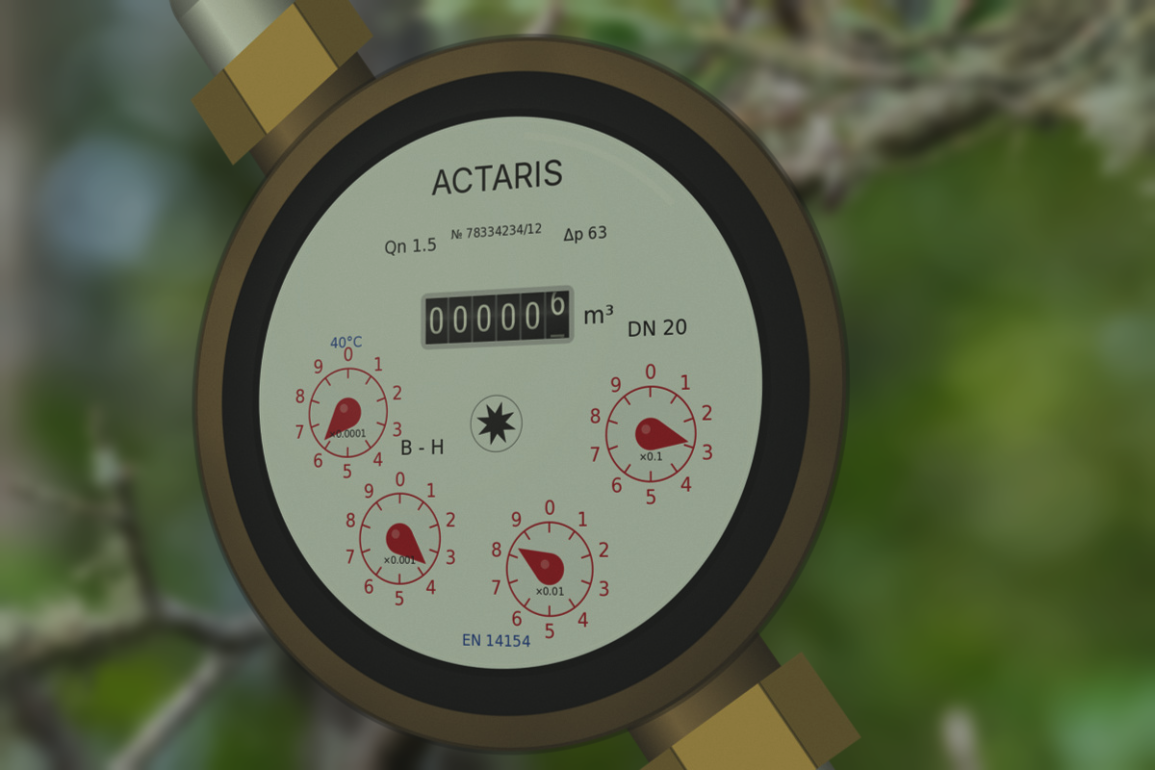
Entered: 6.2836 m³
